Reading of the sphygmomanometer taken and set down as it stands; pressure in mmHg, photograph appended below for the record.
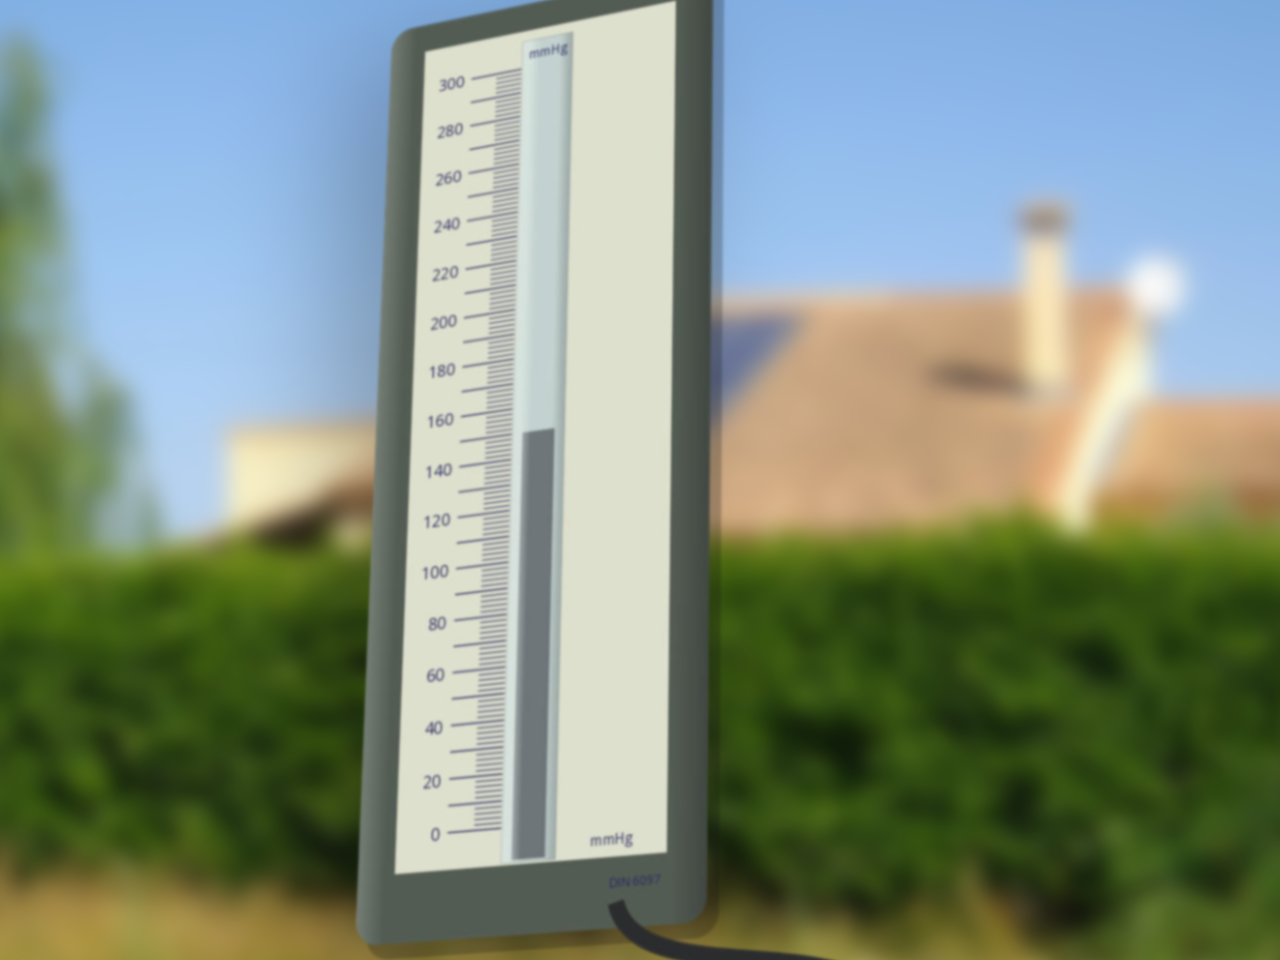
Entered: 150 mmHg
